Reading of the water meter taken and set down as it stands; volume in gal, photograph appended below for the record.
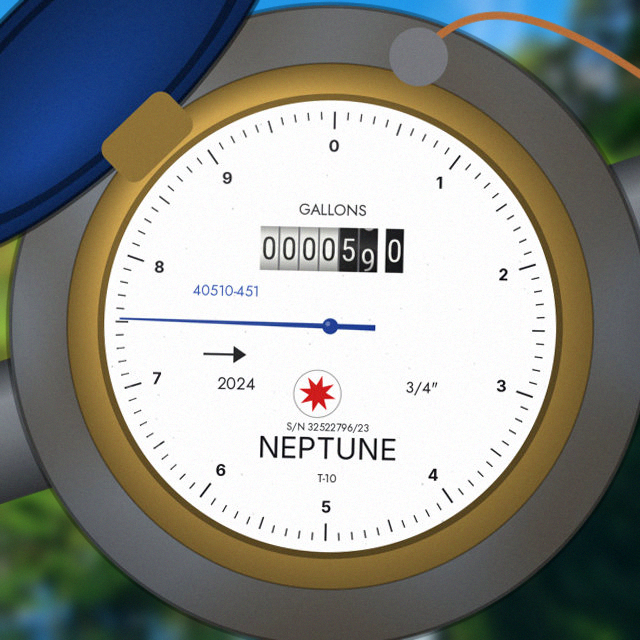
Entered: 587.5 gal
